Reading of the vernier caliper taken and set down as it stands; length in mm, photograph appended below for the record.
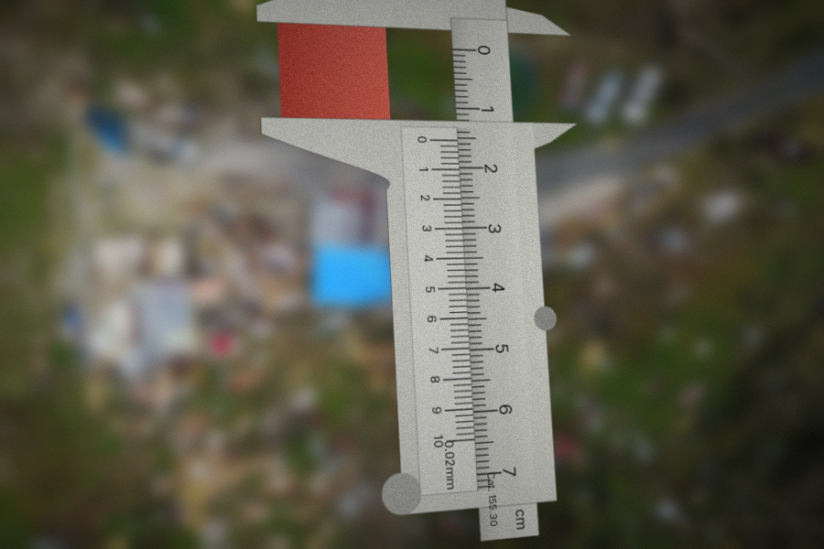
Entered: 15.4 mm
